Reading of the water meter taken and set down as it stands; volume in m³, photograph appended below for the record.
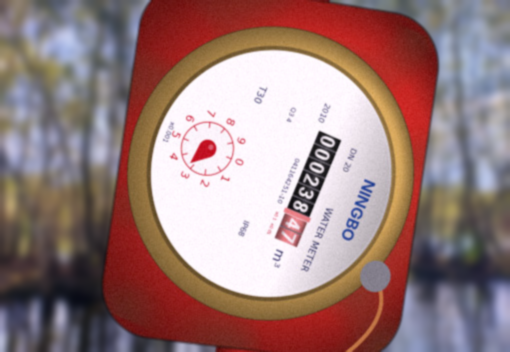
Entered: 238.473 m³
